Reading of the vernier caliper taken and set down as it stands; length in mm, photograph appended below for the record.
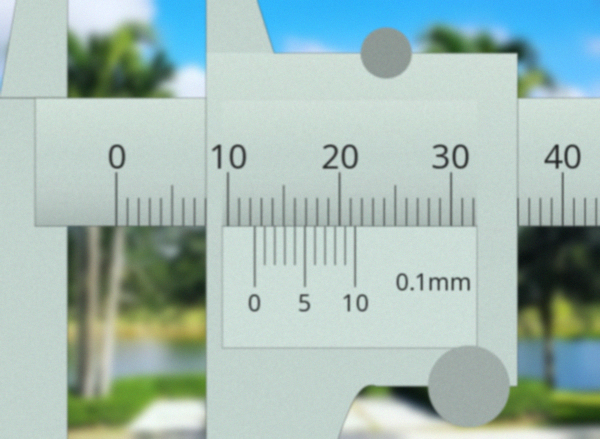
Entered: 12.4 mm
